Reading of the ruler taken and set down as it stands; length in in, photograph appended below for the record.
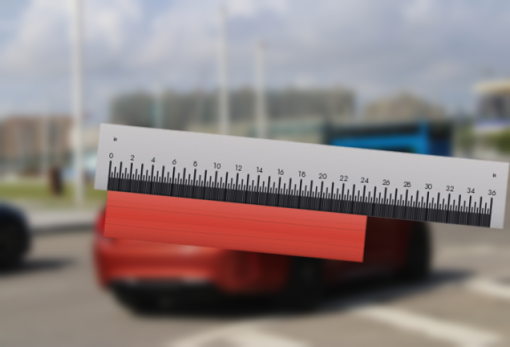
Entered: 24.5 in
